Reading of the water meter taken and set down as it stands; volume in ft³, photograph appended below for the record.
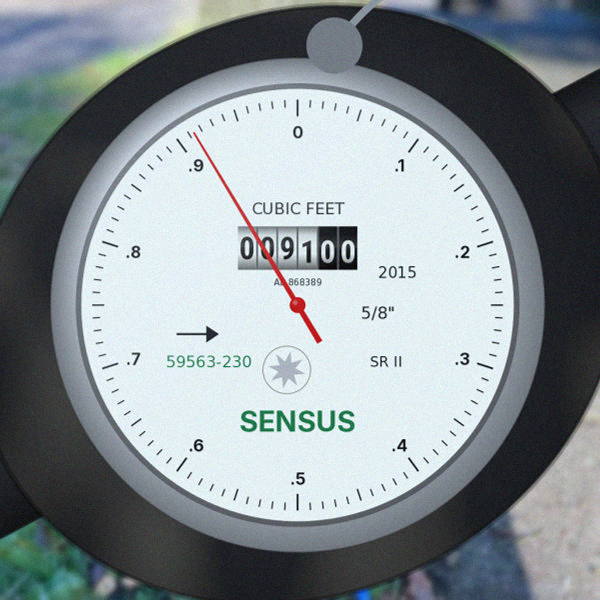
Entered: 9099.91 ft³
